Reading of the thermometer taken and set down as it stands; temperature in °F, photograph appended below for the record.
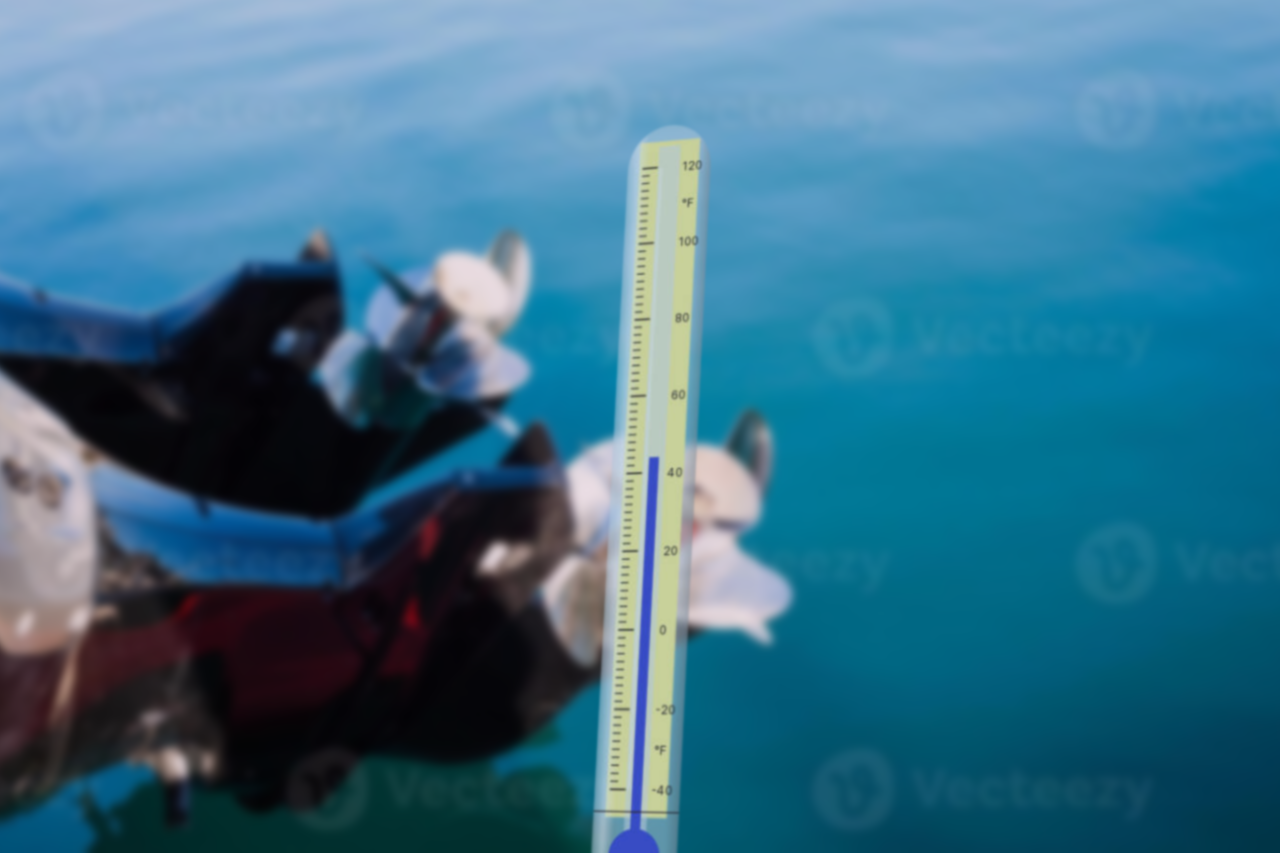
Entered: 44 °F
